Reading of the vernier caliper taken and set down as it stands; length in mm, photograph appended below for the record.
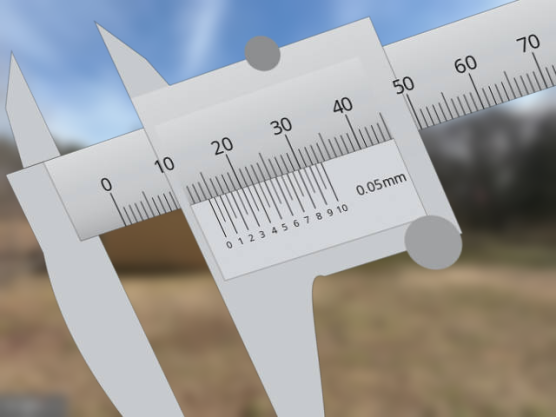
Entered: 14.4 mm
